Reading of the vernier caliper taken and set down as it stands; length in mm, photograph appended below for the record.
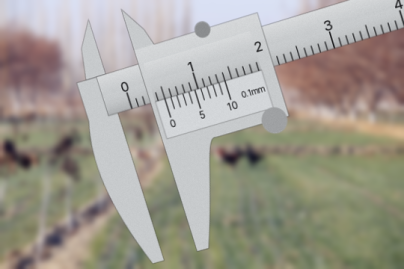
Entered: 5.0 mm
